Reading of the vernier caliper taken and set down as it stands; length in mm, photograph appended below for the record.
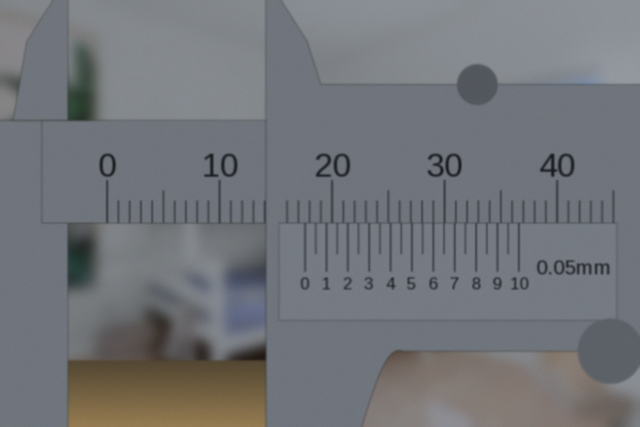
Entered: 17.6 mm
